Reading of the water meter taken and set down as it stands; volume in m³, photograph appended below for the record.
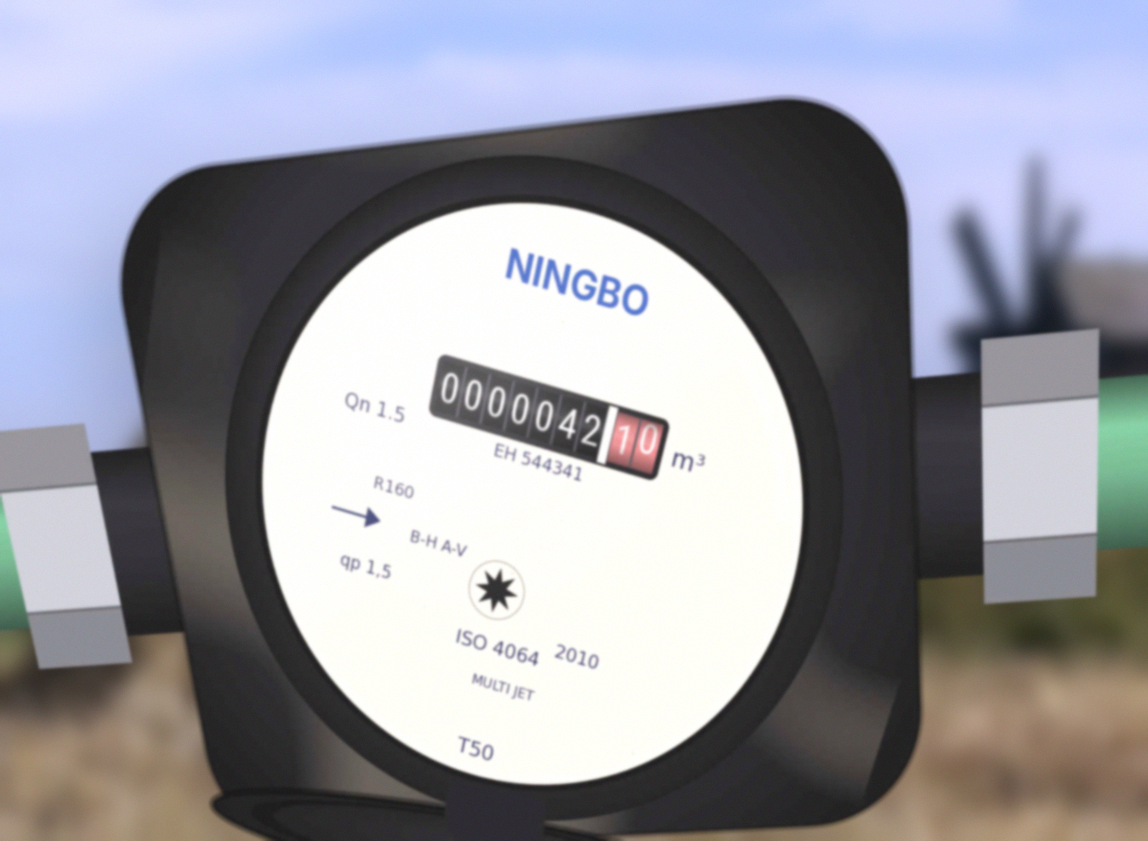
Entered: 42.10 m³
